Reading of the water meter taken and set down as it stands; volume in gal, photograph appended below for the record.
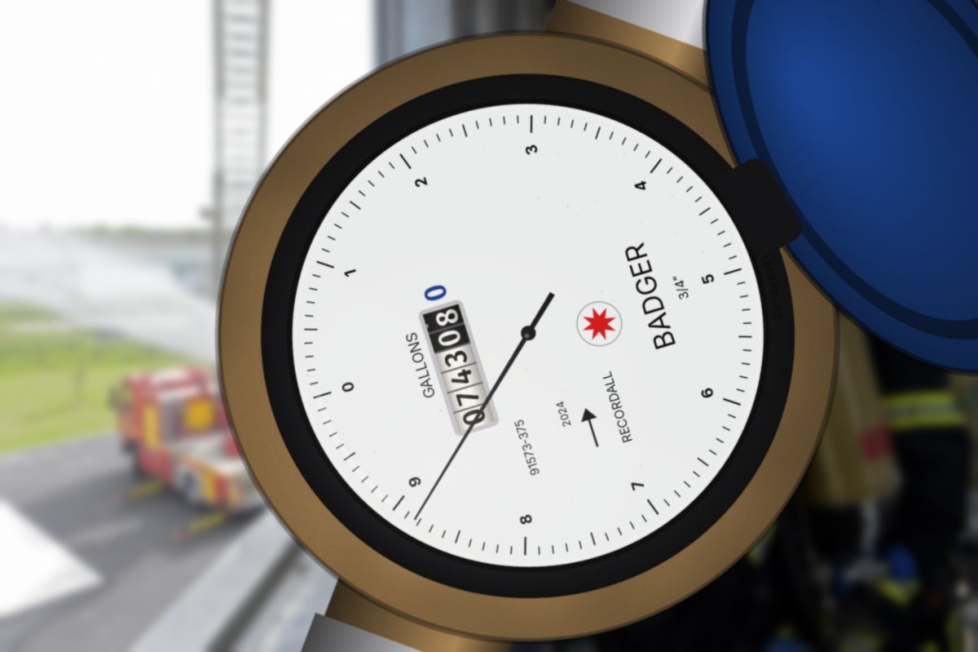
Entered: 743078.8 gal
